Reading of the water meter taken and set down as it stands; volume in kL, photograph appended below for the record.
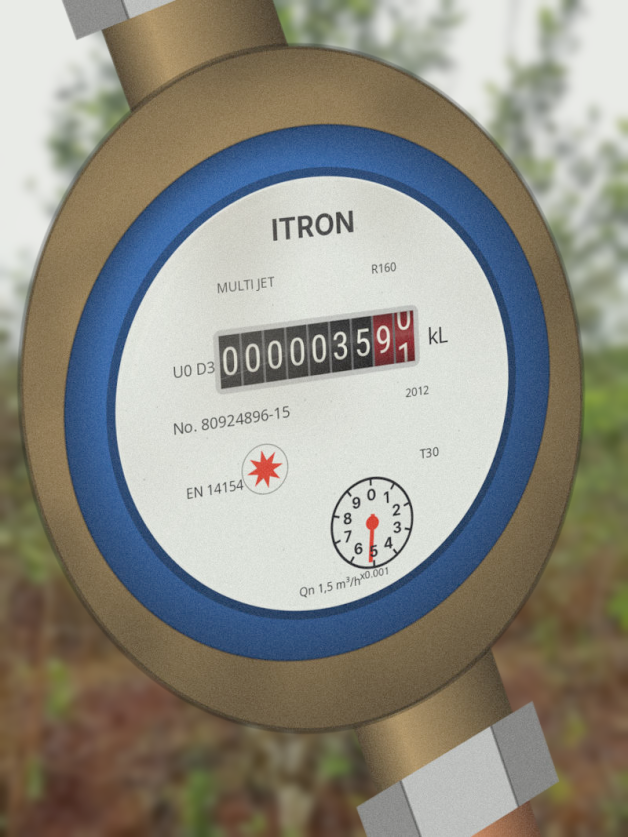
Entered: 35.905 kL
